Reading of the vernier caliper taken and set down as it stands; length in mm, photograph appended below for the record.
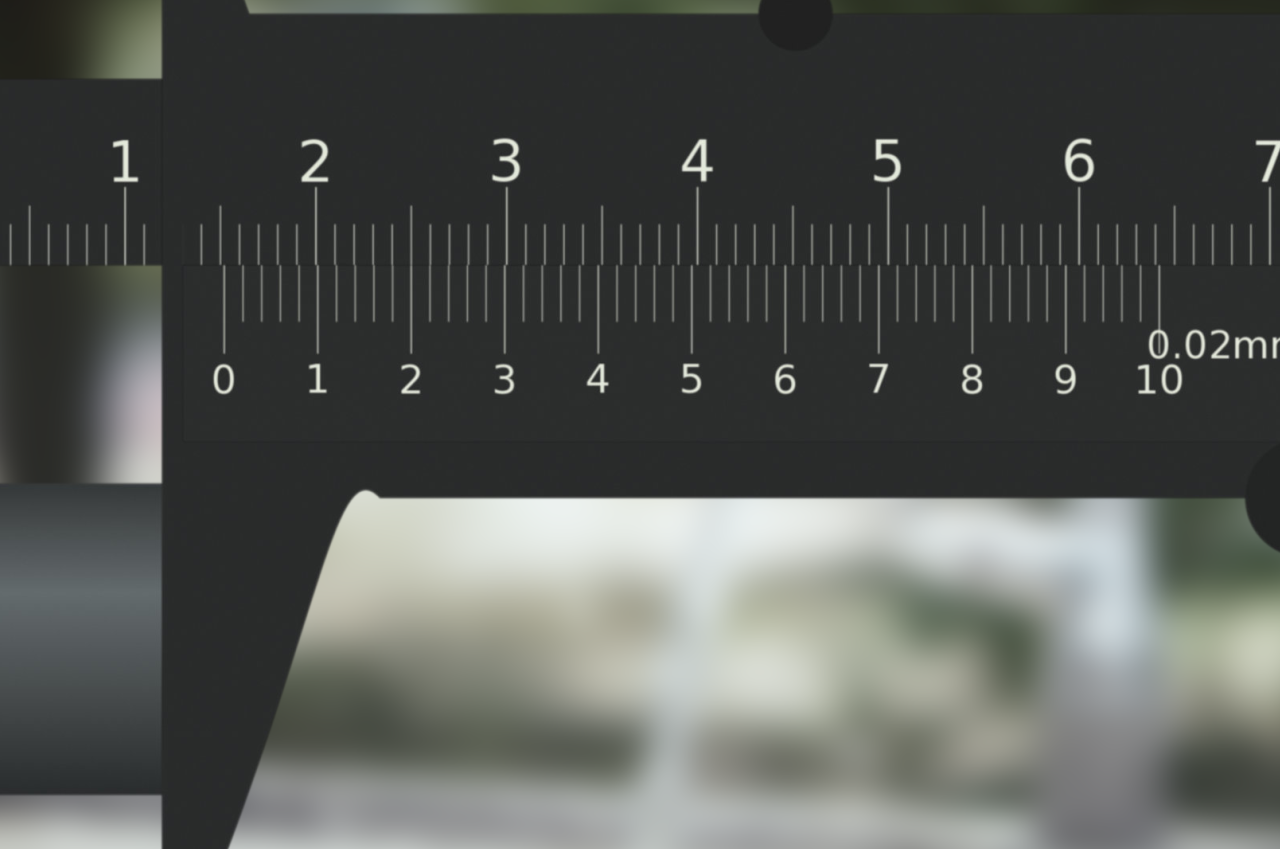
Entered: 15.2 mm
